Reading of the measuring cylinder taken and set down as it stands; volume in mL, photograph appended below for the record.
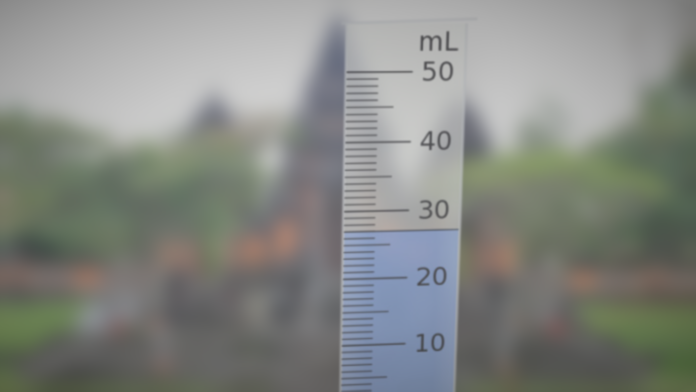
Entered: 27 mL
